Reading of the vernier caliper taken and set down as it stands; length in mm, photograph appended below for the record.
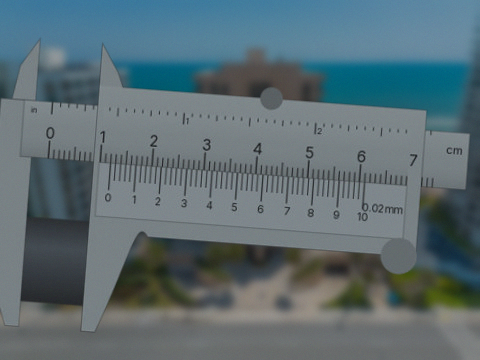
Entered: 12.0 mm
